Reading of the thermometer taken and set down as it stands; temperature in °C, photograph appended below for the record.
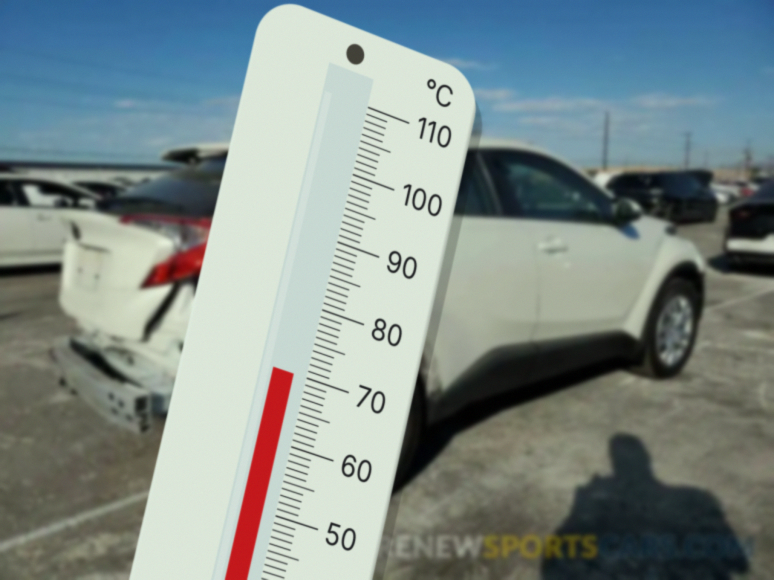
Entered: 70 °C
